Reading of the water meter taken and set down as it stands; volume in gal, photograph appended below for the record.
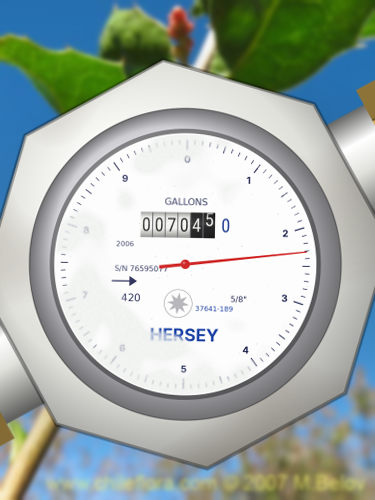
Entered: 70452.3 gal
